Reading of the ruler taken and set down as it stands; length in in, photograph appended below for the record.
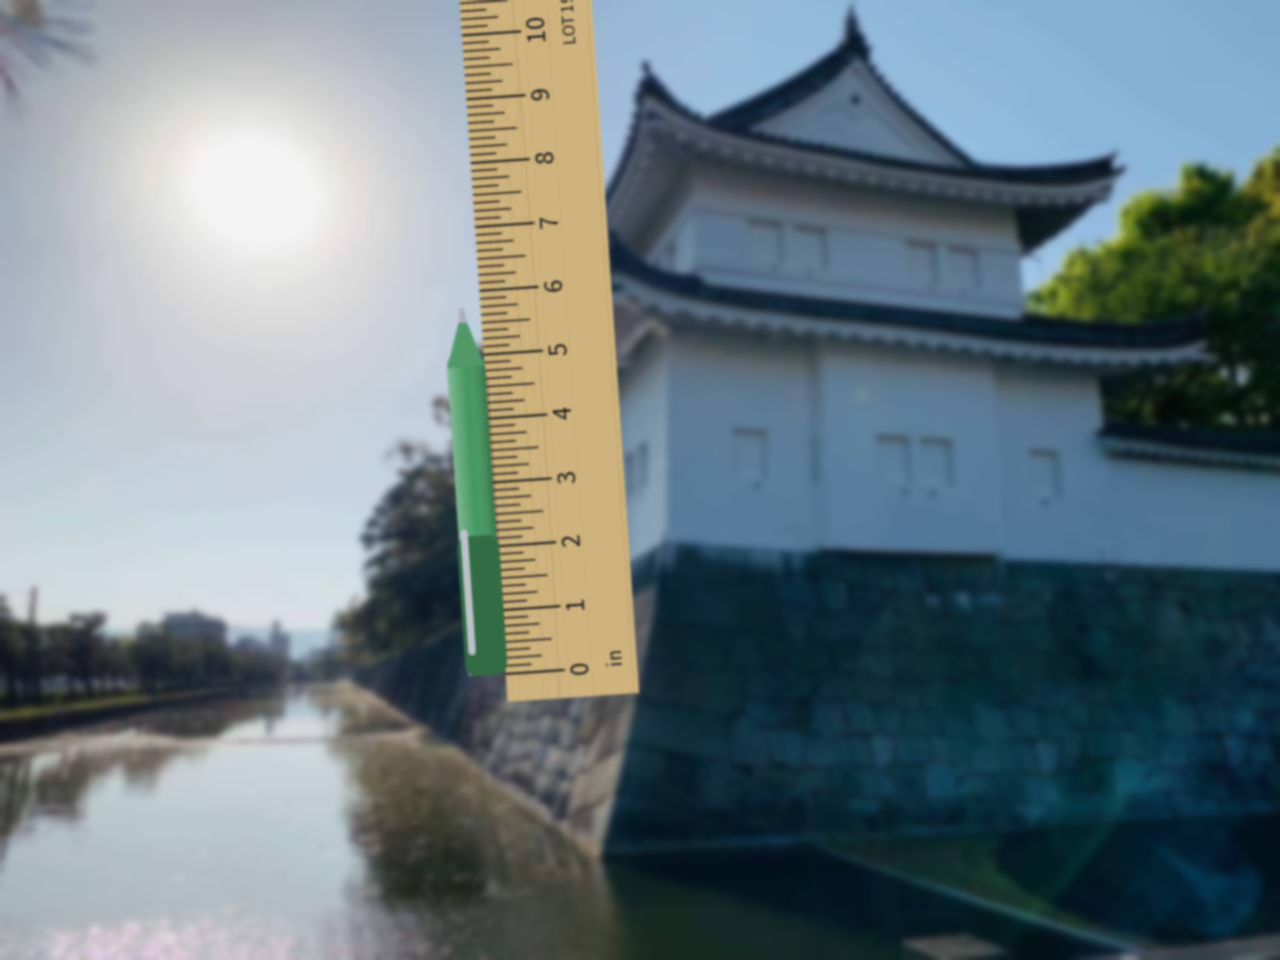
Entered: 5.75 in
